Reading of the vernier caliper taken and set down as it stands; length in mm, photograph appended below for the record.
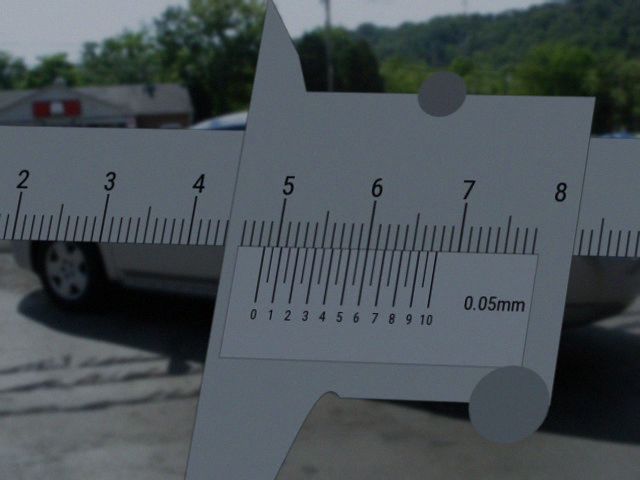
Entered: 48.6 mm
